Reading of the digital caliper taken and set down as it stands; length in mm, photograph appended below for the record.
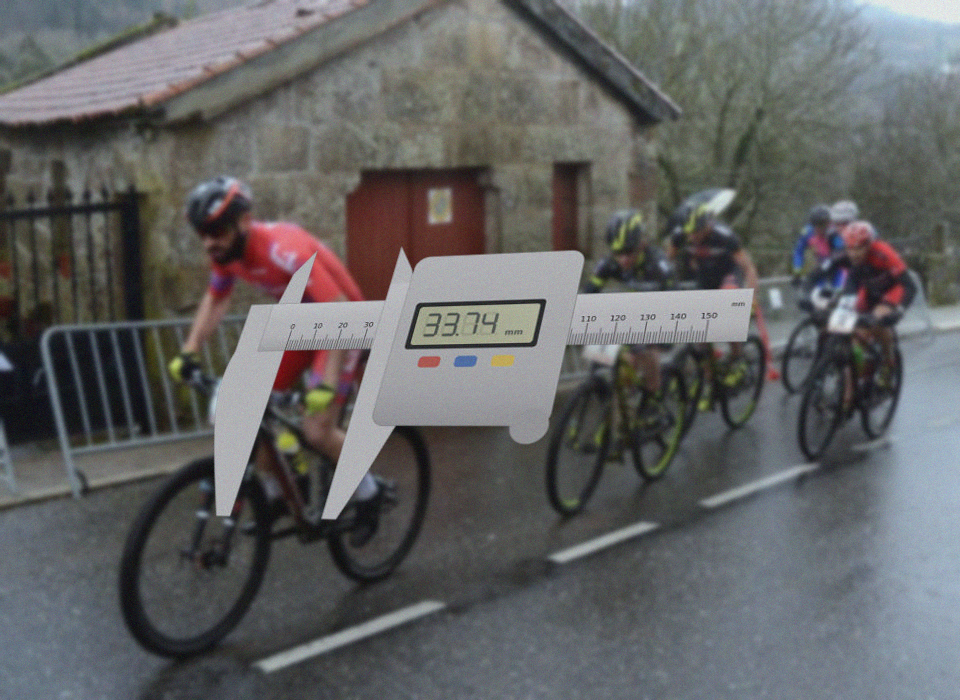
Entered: 33.74 mm
